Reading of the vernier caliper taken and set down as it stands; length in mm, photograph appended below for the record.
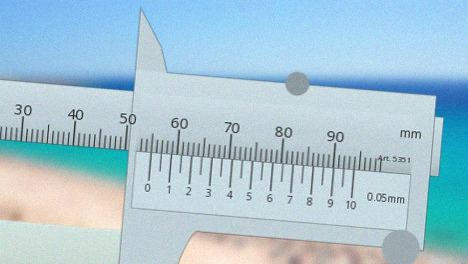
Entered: 55.0 mm
